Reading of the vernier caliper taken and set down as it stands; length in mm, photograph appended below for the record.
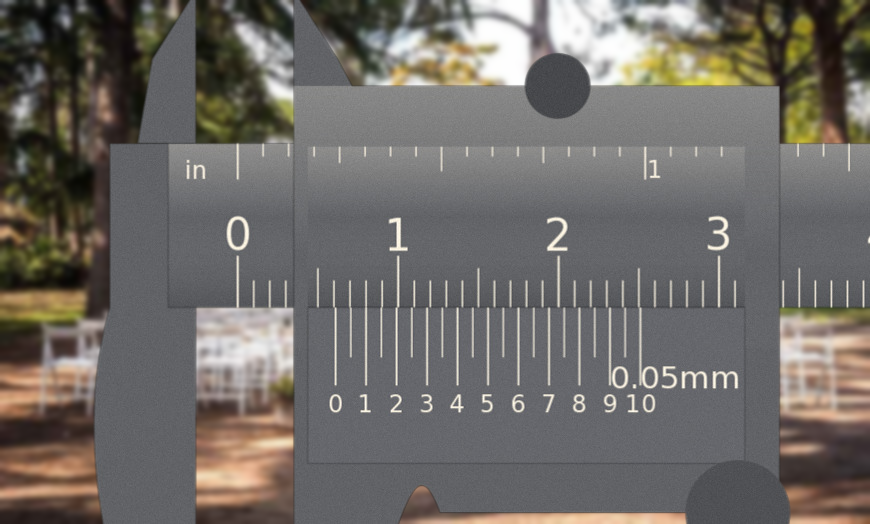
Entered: 6.1 mm
